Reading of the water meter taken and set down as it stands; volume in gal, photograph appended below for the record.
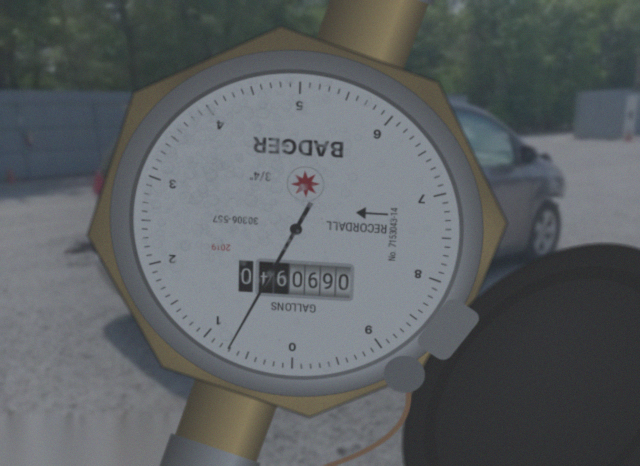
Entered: 690940.7 gal
